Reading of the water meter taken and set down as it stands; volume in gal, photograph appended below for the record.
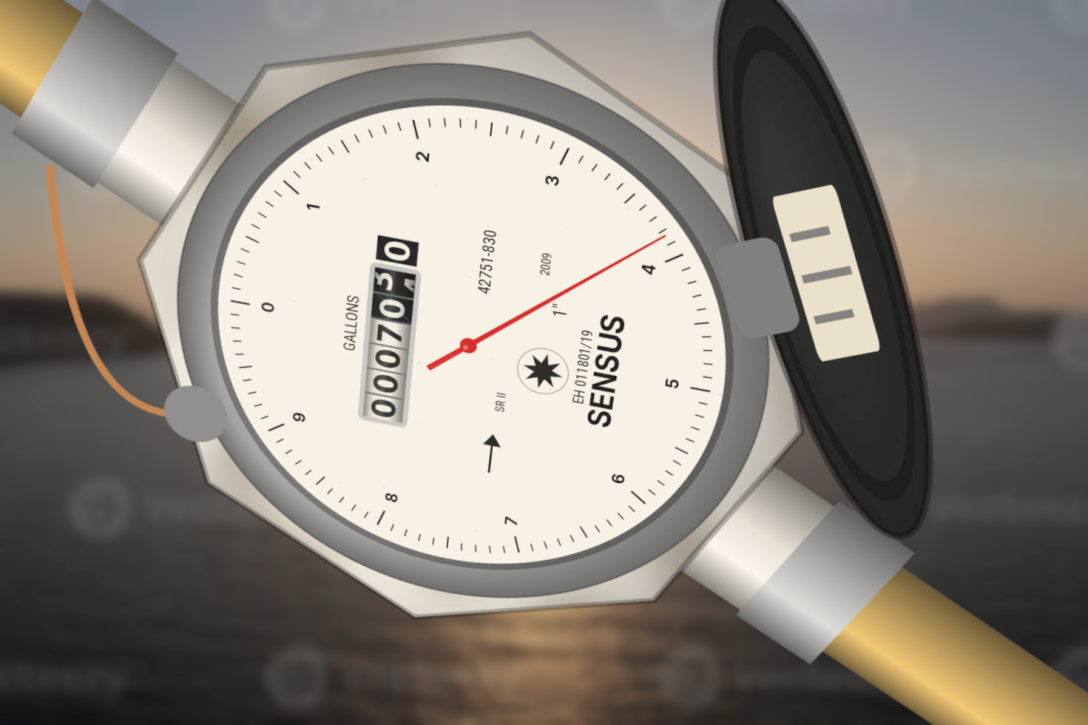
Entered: 7033.8 gal
